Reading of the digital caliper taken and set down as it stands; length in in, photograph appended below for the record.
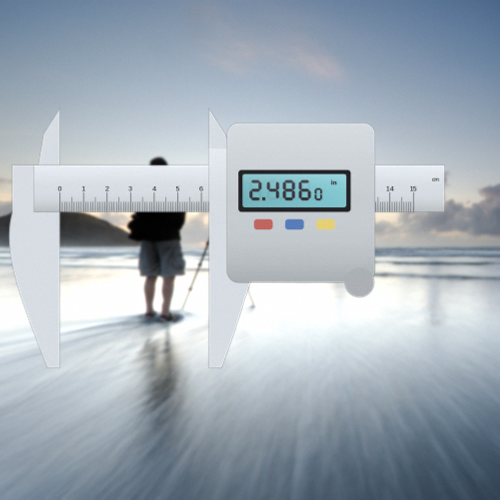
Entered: 2.4860 in
